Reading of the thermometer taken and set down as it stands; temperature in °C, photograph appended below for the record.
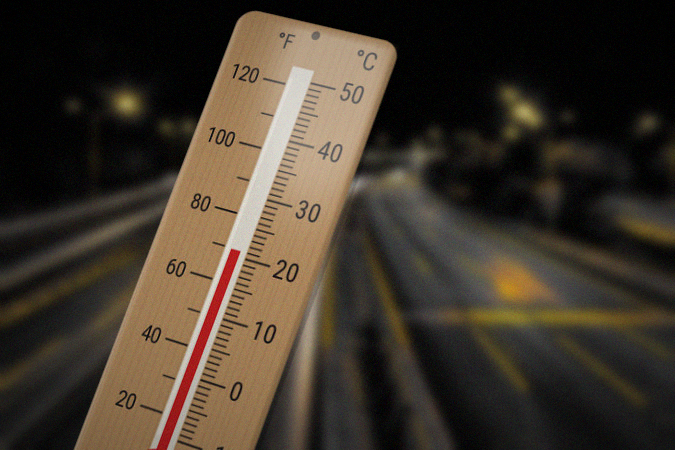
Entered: 21 °C
